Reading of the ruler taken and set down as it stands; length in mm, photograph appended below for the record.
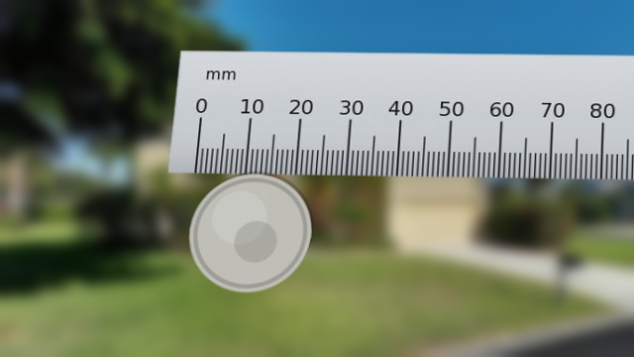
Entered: 24 mm
